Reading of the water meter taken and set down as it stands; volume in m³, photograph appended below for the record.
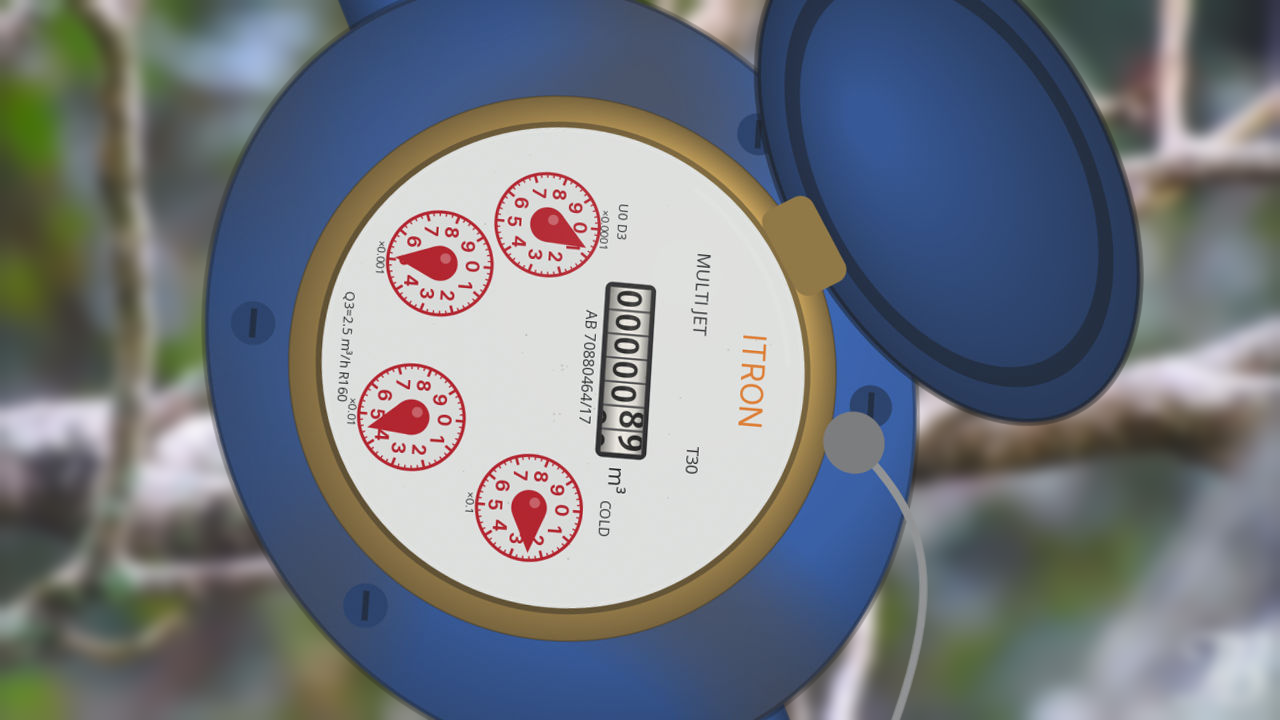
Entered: 89.2450 m³
